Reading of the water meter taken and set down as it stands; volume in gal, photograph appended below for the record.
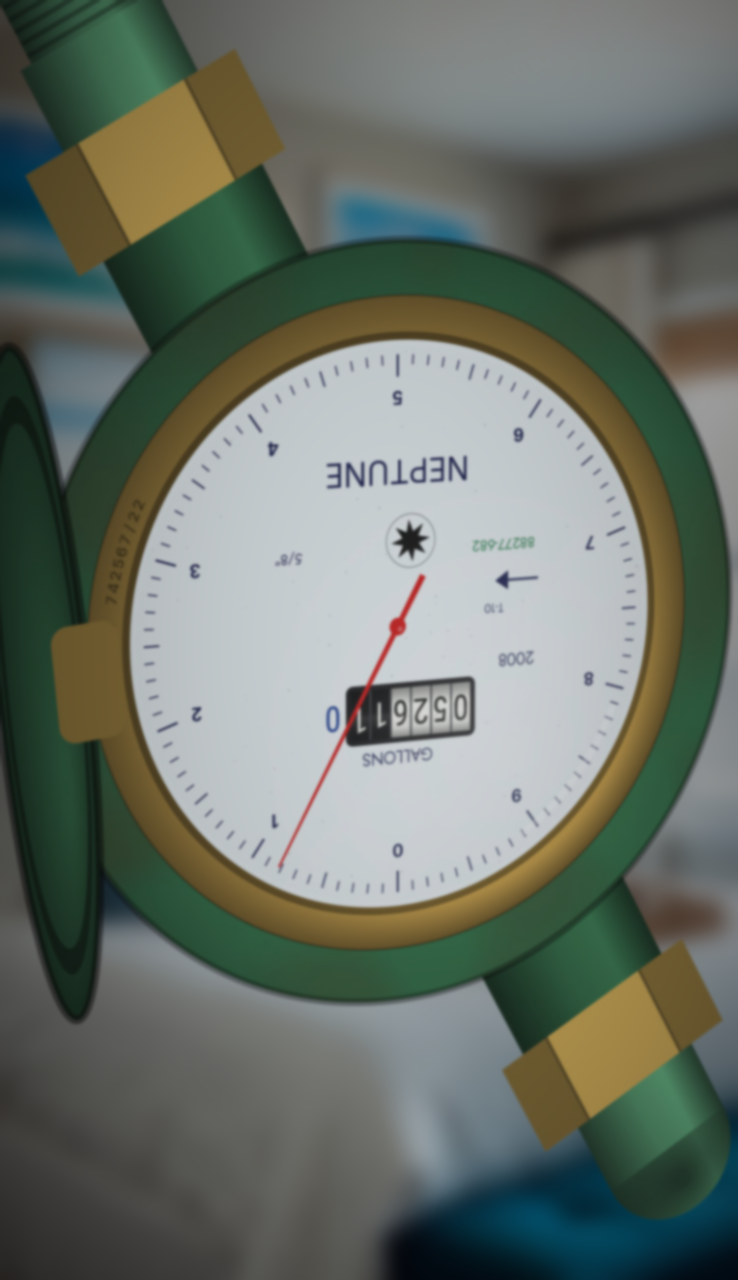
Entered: 526110.8 gal
